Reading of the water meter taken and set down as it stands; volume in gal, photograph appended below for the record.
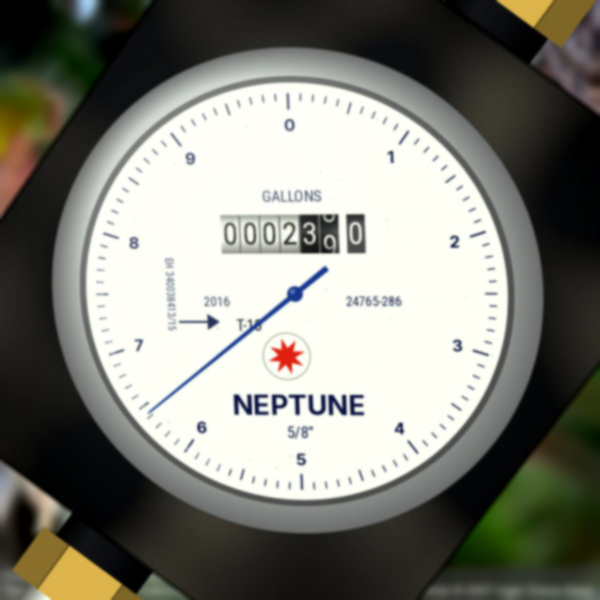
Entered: 2386.4 gal
